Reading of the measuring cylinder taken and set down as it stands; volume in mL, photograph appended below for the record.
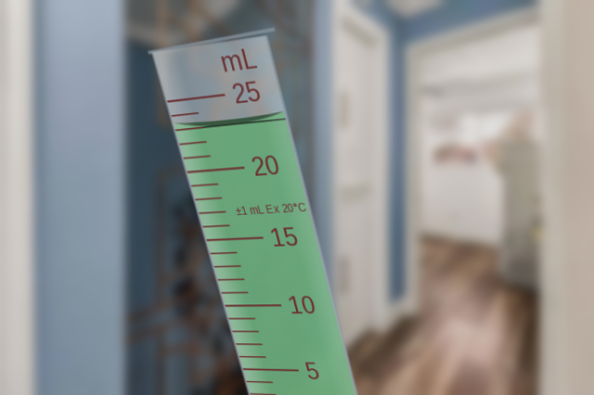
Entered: 23 mL
